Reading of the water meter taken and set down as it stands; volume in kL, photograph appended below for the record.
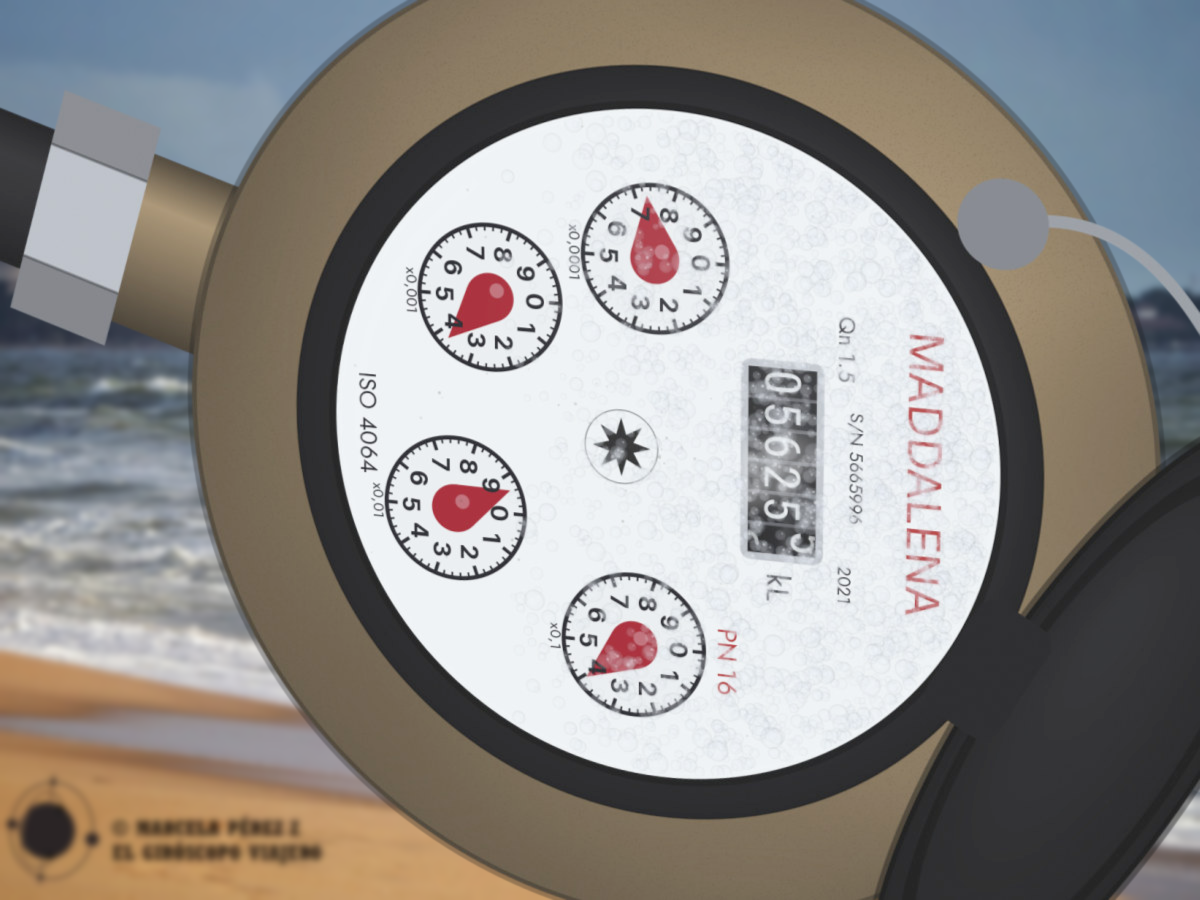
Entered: 56255.3937 kL
